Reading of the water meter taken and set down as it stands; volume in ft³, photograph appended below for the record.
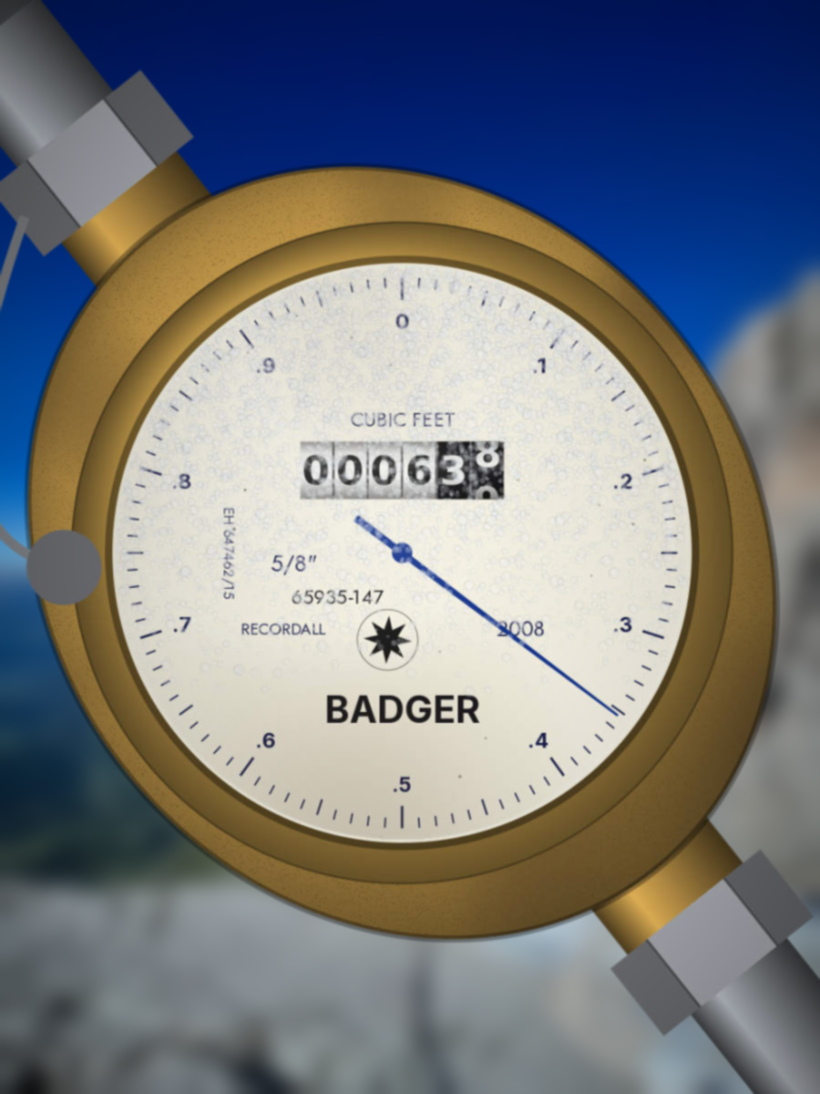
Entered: 638.35 ft³
